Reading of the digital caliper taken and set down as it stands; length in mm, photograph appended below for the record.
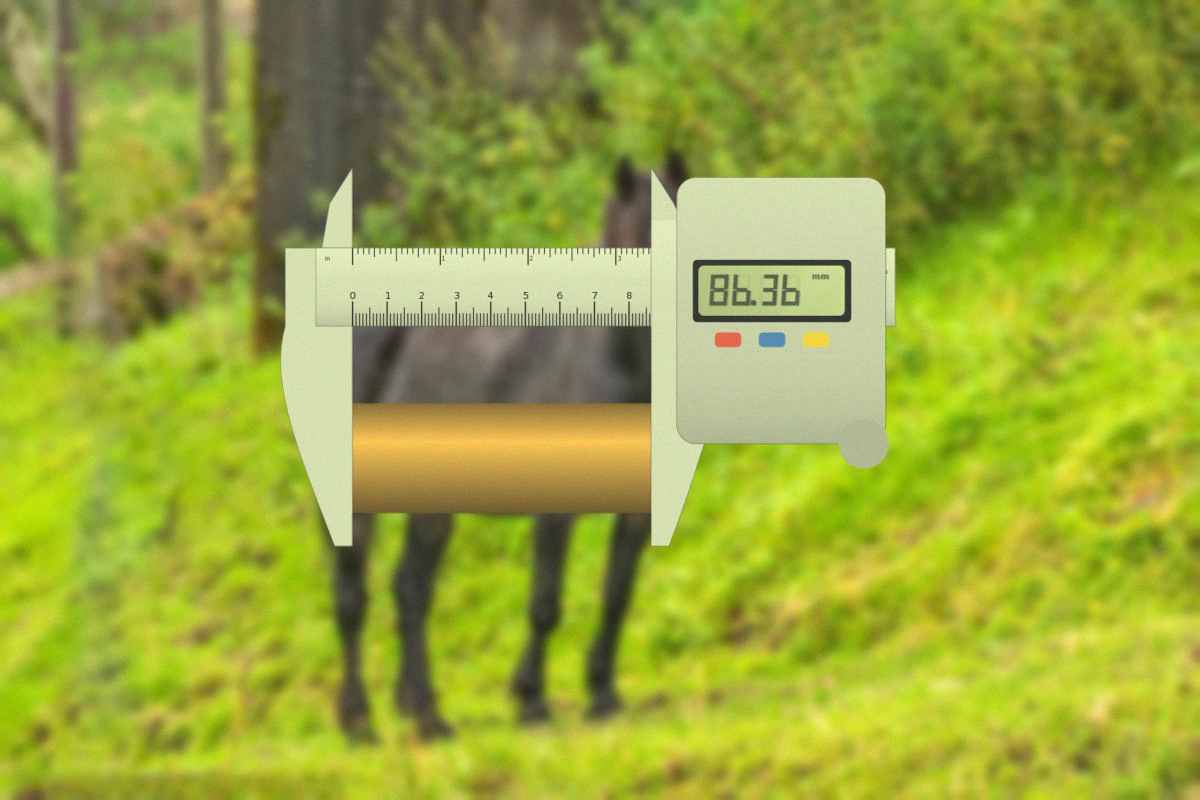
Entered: 86.36 mm
